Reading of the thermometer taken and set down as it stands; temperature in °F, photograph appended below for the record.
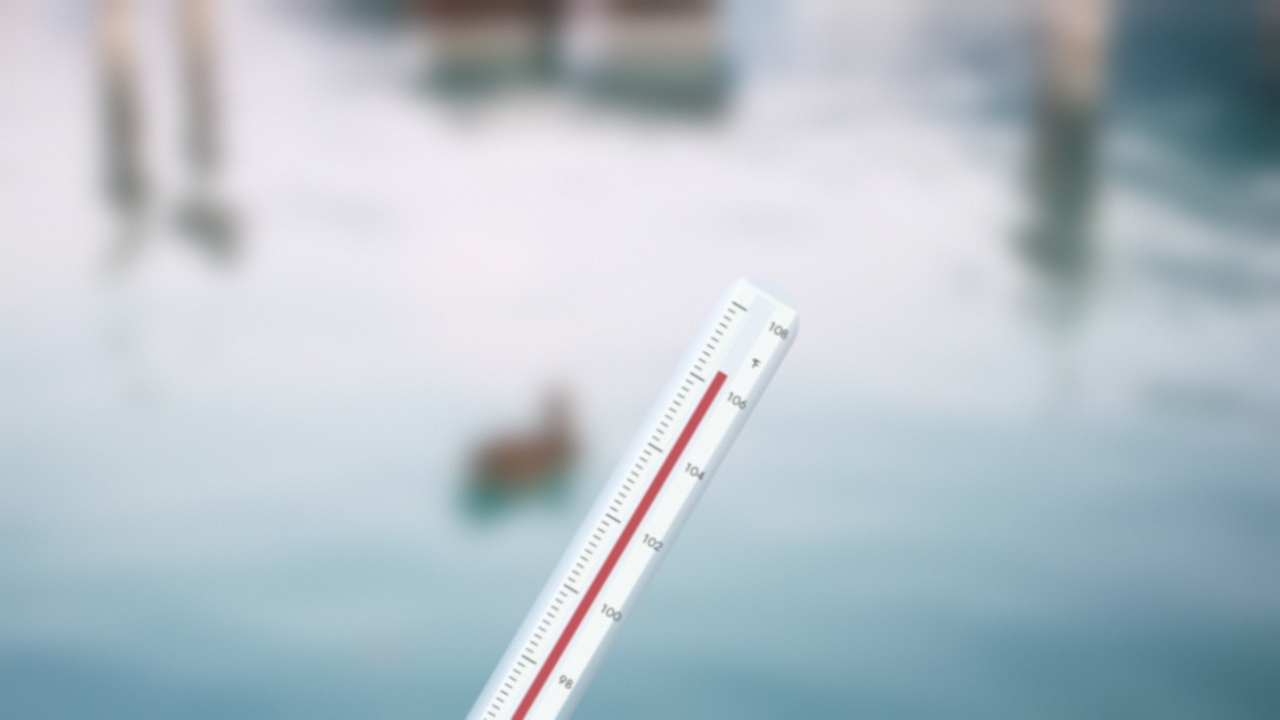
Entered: 106.4 °F
